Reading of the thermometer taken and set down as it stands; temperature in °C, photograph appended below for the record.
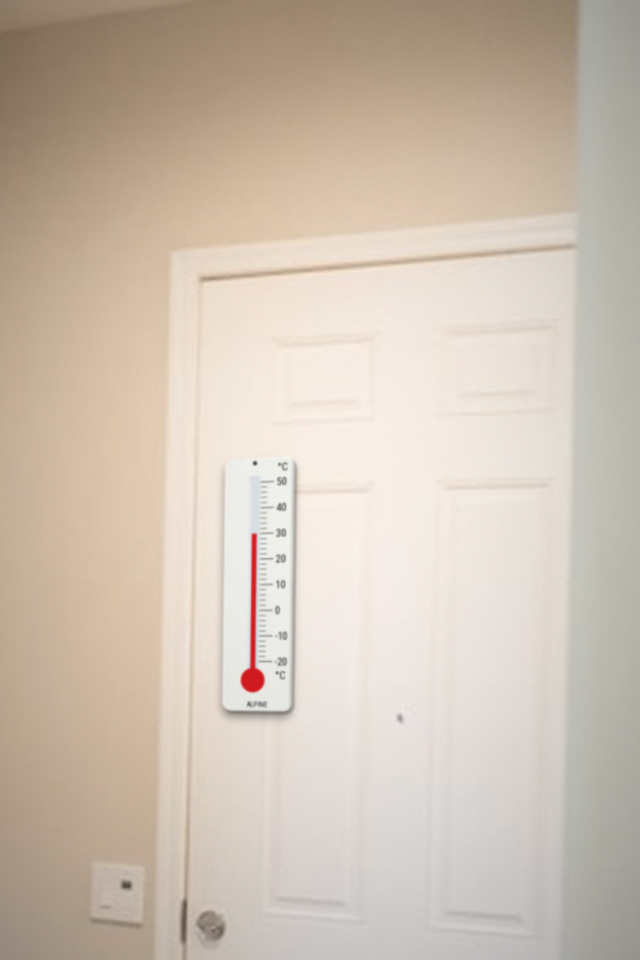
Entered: 30 °C
